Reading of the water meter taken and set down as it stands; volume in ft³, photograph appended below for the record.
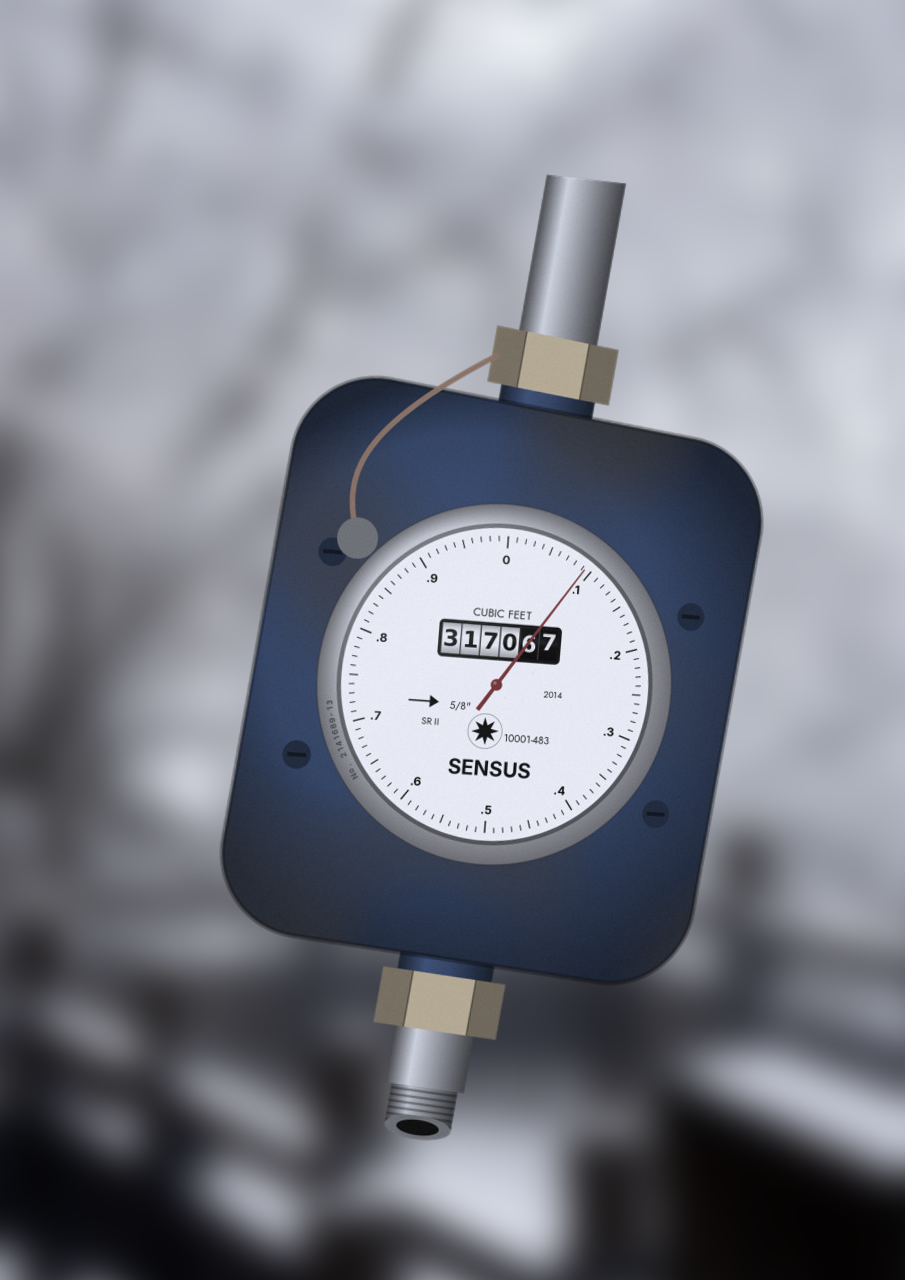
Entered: 317067.09 ft³
